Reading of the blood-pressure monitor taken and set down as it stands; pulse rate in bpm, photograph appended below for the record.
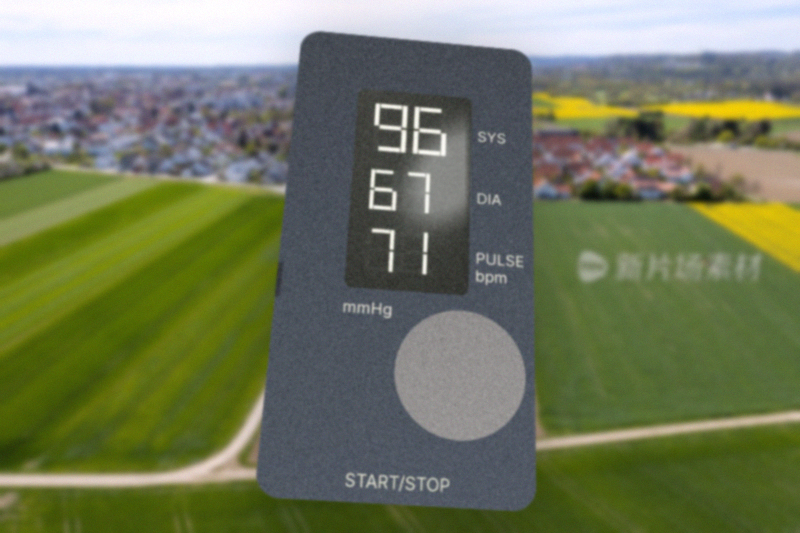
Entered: 71 bpm
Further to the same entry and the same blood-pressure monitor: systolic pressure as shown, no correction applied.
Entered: 96 mmHg
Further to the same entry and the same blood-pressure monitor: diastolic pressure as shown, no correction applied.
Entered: 67 mmHg
